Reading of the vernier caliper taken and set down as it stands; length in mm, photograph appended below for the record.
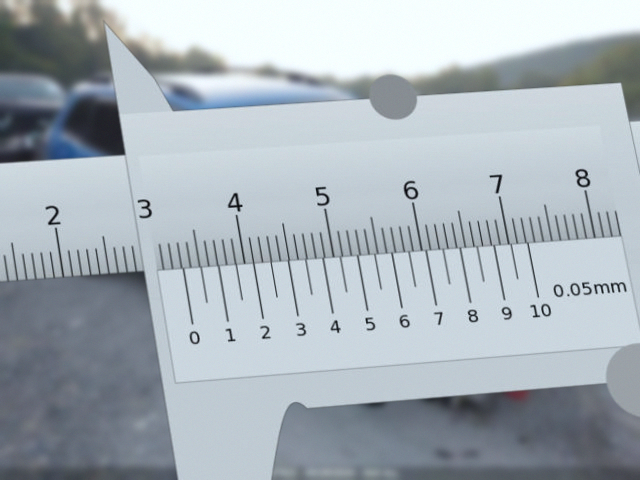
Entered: 33.2 mm
